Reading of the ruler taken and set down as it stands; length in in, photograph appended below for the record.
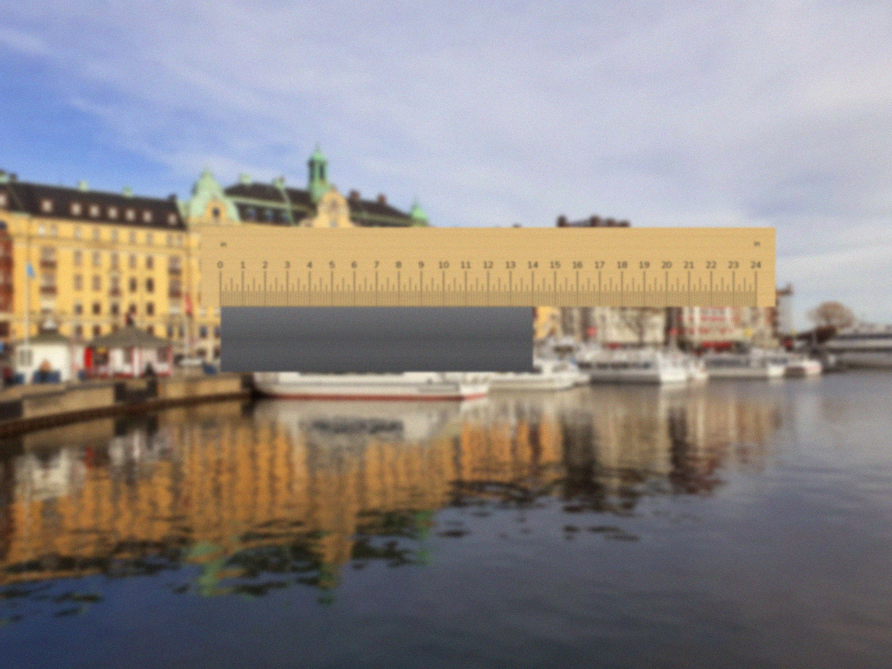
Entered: 14 in
